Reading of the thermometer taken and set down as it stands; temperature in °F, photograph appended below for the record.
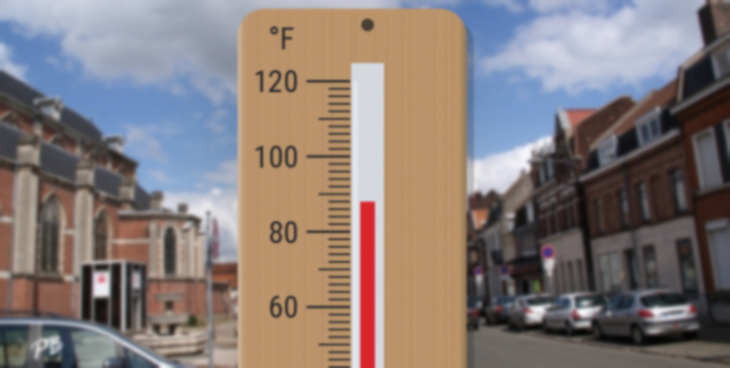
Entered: 88 °F
